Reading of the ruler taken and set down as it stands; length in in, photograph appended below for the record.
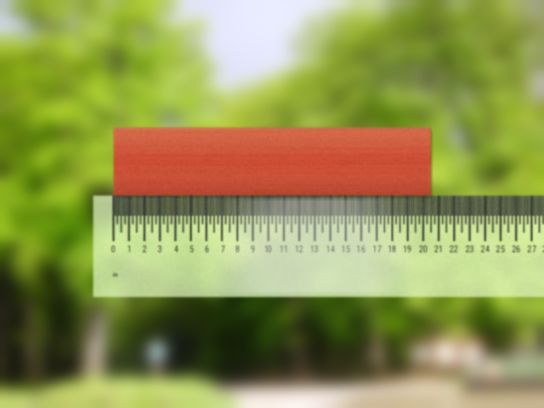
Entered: 20.5 in
